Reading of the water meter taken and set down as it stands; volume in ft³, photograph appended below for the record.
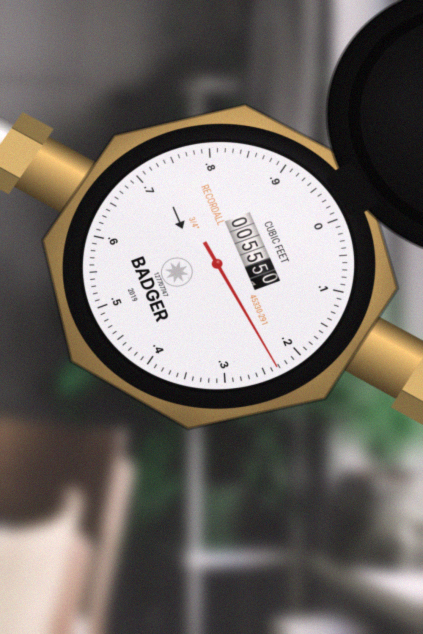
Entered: 5550.23 ft³
